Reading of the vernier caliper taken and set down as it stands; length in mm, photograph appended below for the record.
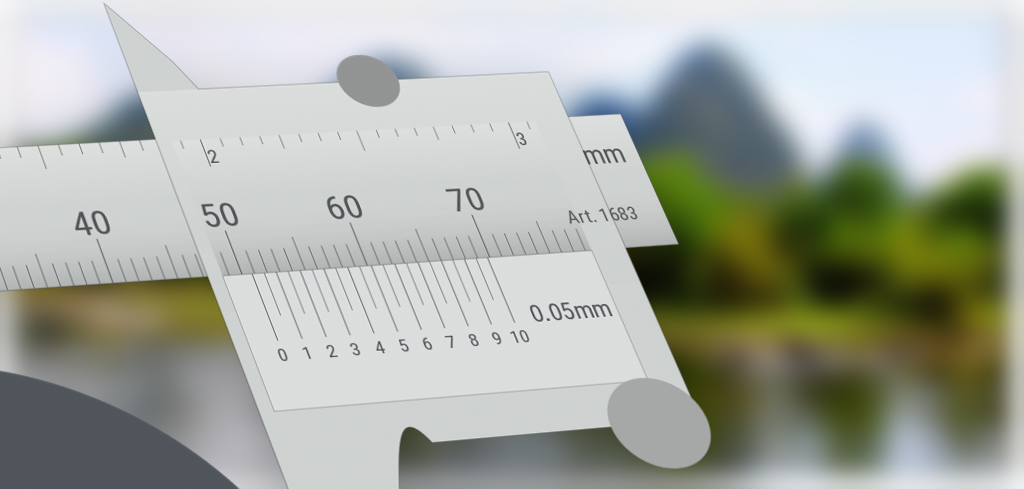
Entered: 50.8 mm
